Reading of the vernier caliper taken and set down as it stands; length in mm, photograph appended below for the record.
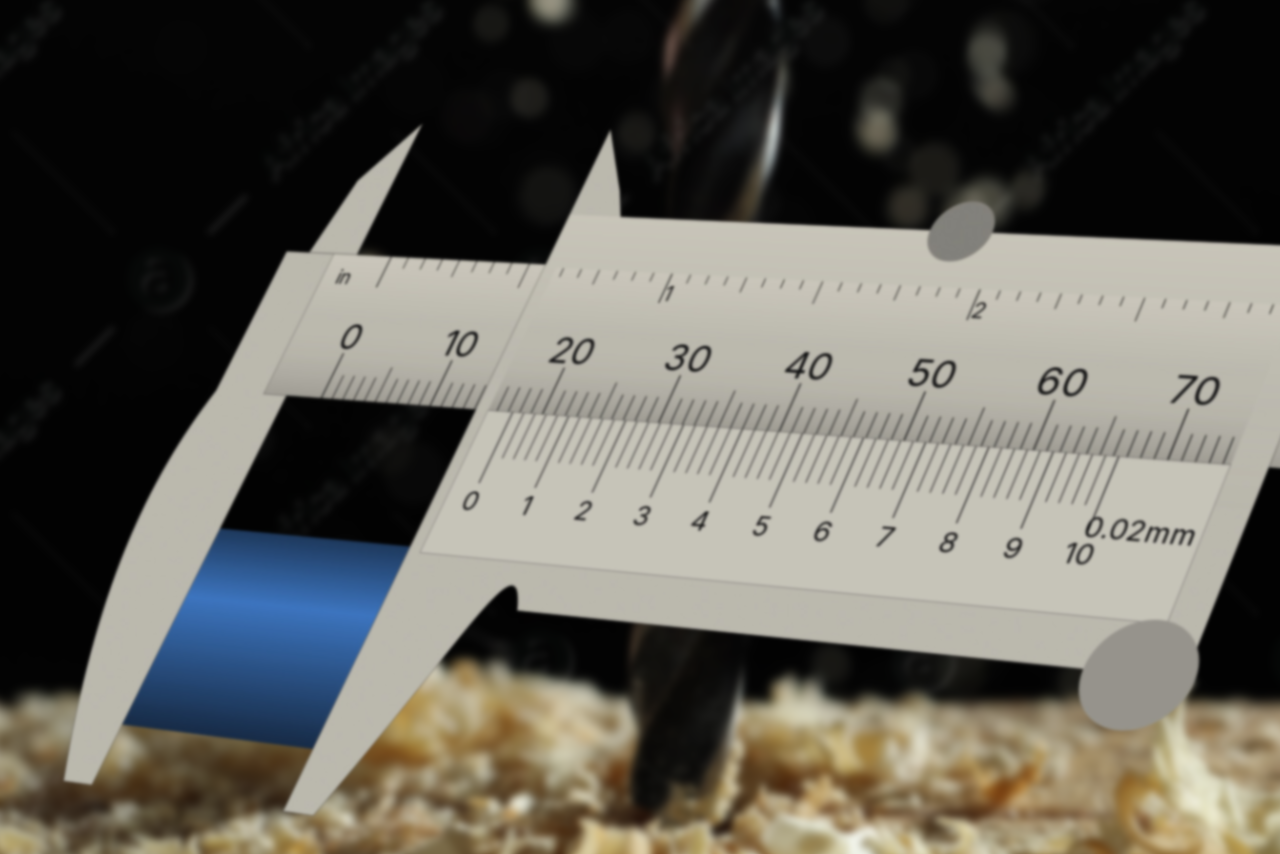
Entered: 17.4 mm
